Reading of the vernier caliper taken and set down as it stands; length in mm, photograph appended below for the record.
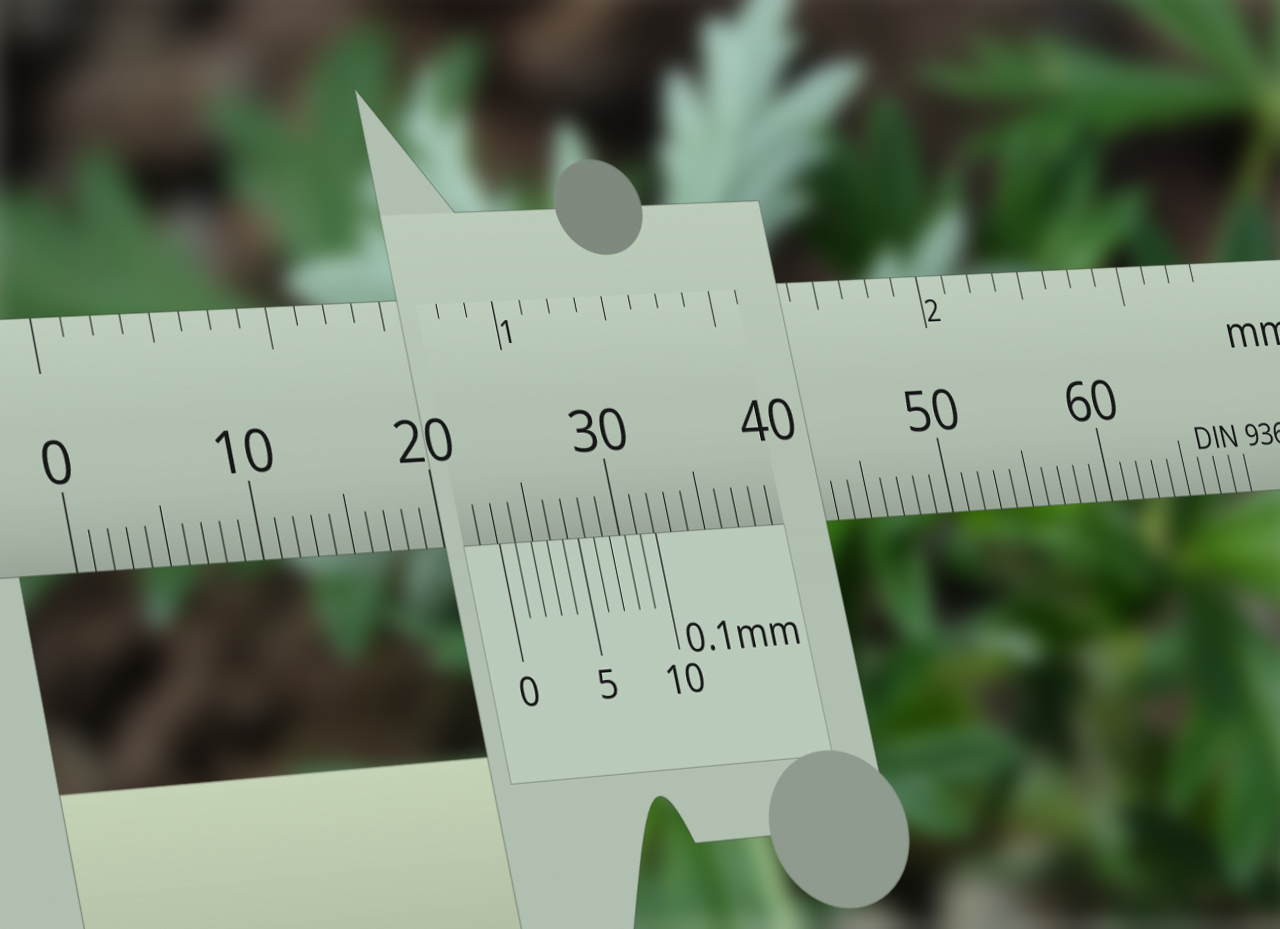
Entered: 23.1 mm
